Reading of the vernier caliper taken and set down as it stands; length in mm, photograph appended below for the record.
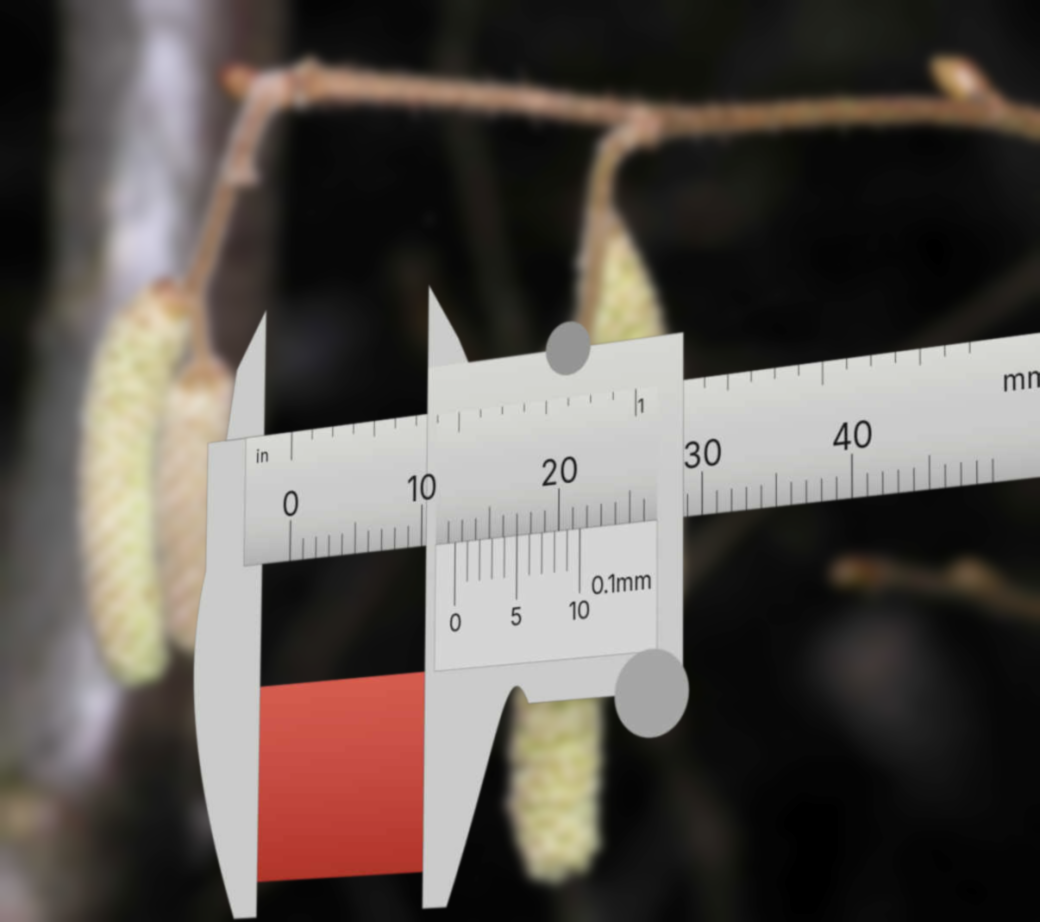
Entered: 12.5 mm
